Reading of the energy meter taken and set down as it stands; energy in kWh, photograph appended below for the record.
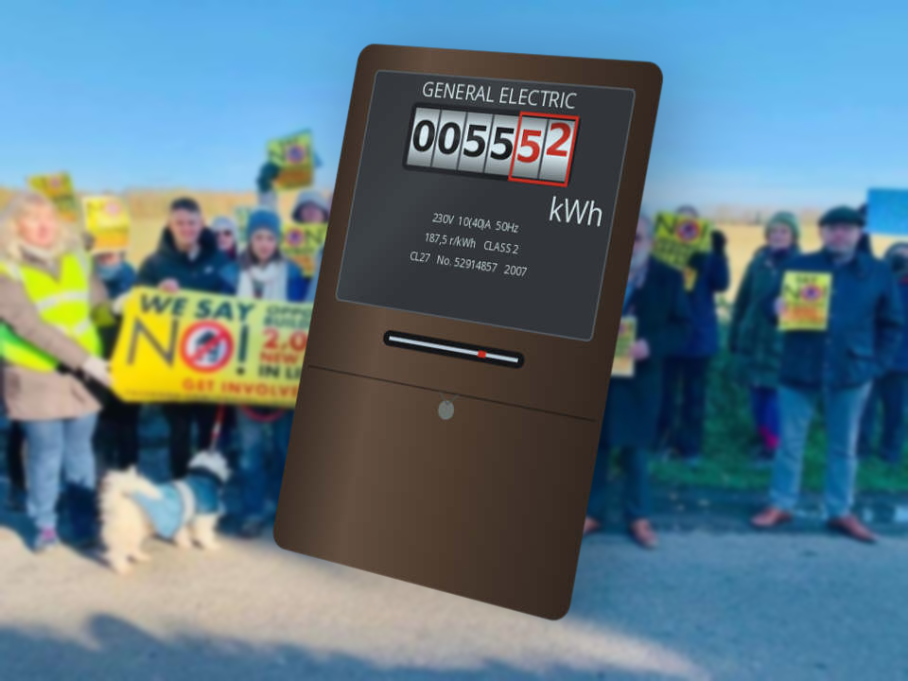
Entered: 55.52 kWh
